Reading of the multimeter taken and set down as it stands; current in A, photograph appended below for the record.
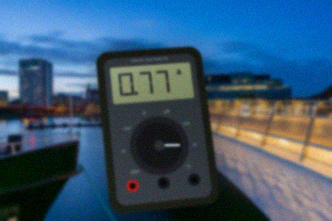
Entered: 0.77 A
